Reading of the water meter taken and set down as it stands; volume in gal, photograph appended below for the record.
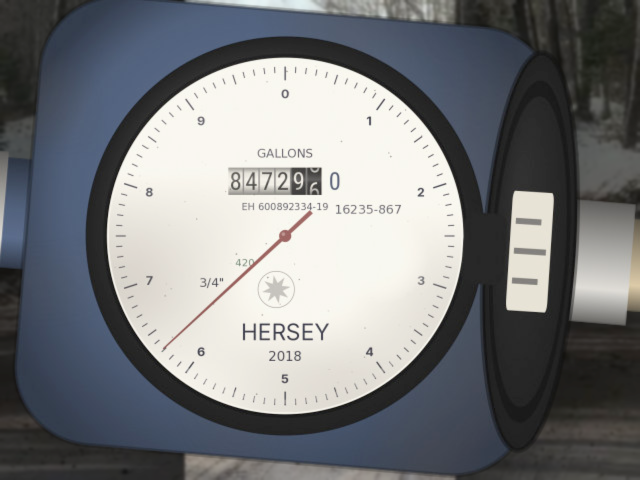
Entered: 8472956.3 gal
